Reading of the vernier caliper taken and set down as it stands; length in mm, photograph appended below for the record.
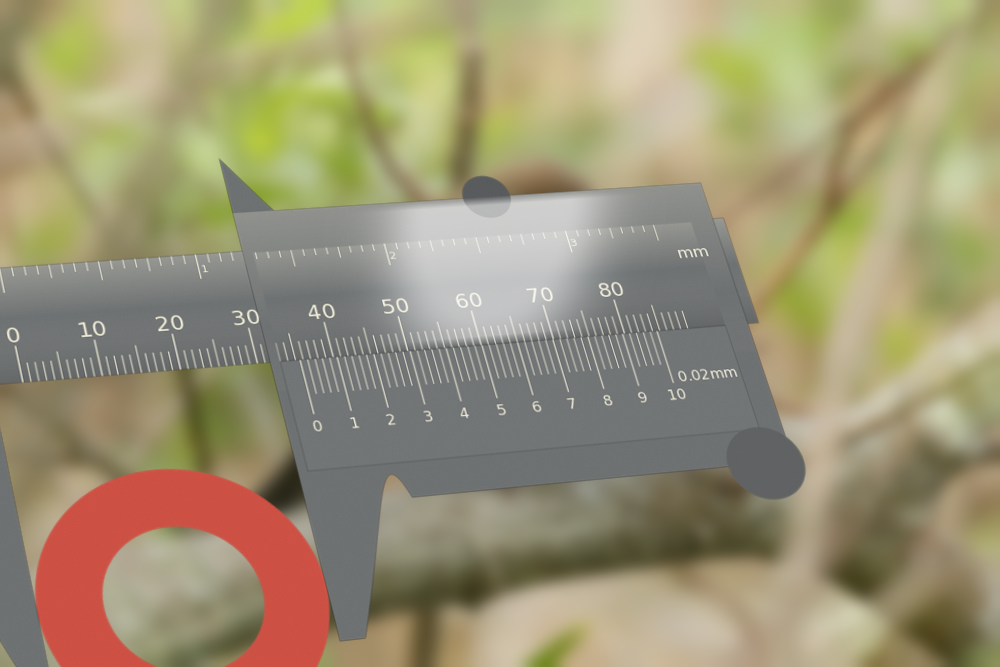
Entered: 35.6 mm
